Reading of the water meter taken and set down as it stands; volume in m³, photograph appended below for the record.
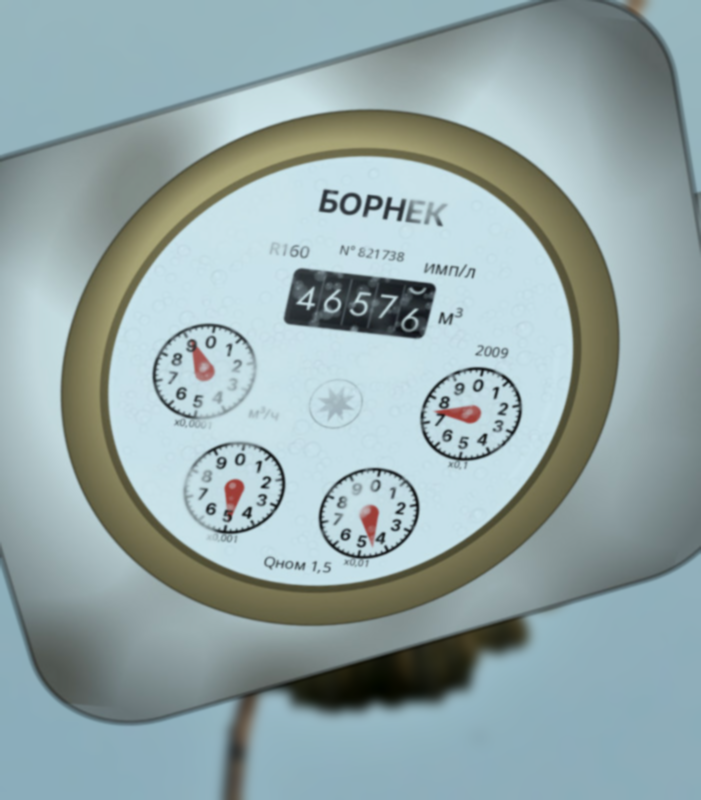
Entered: 46575.7449 m³
